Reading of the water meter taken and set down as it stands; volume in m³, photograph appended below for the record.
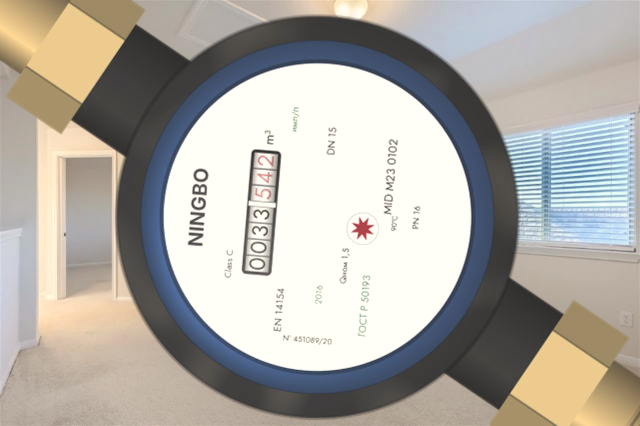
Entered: 33.542 m³
